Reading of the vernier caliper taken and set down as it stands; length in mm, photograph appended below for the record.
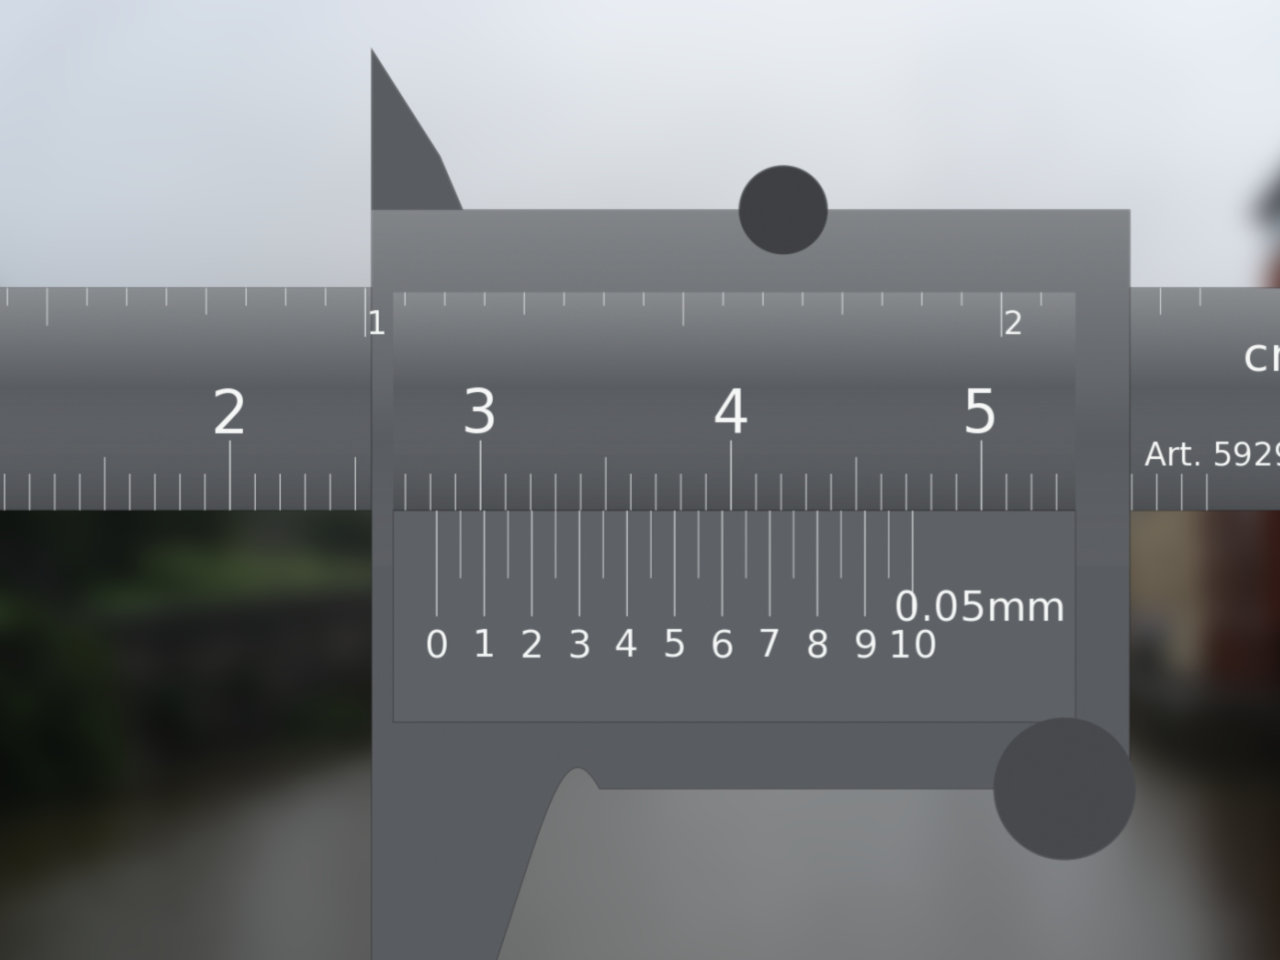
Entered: 28.25 mm
